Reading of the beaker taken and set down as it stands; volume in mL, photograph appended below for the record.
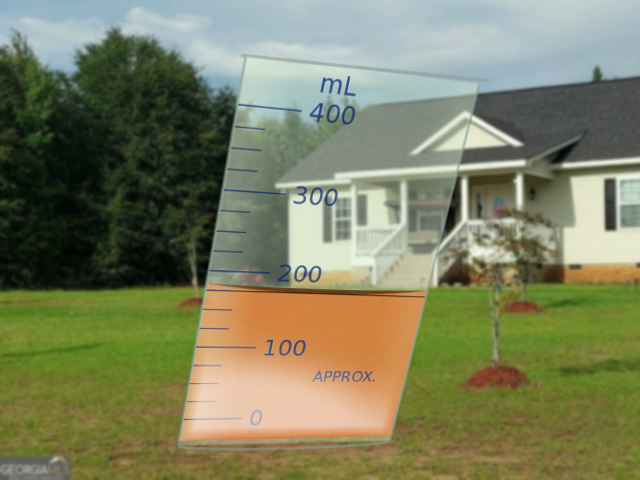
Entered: 175 mL
